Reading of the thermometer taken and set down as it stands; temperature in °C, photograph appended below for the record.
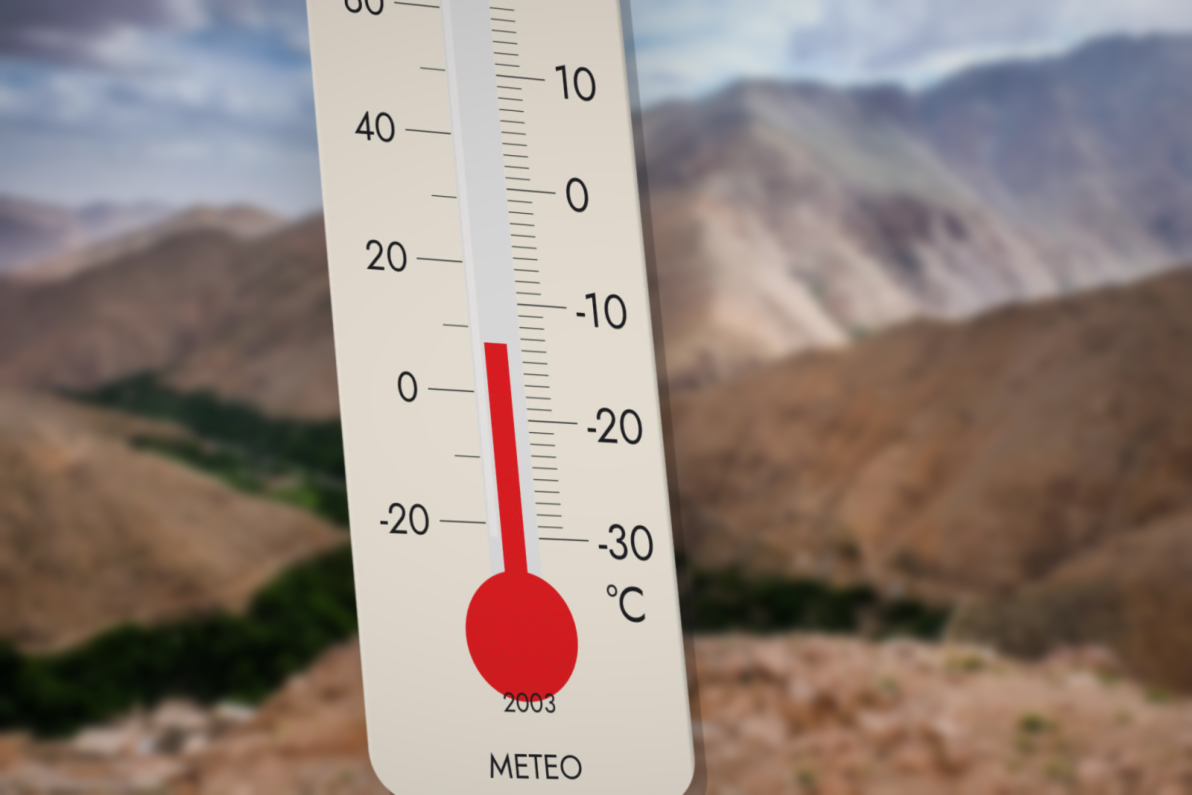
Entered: -13.5 °C
